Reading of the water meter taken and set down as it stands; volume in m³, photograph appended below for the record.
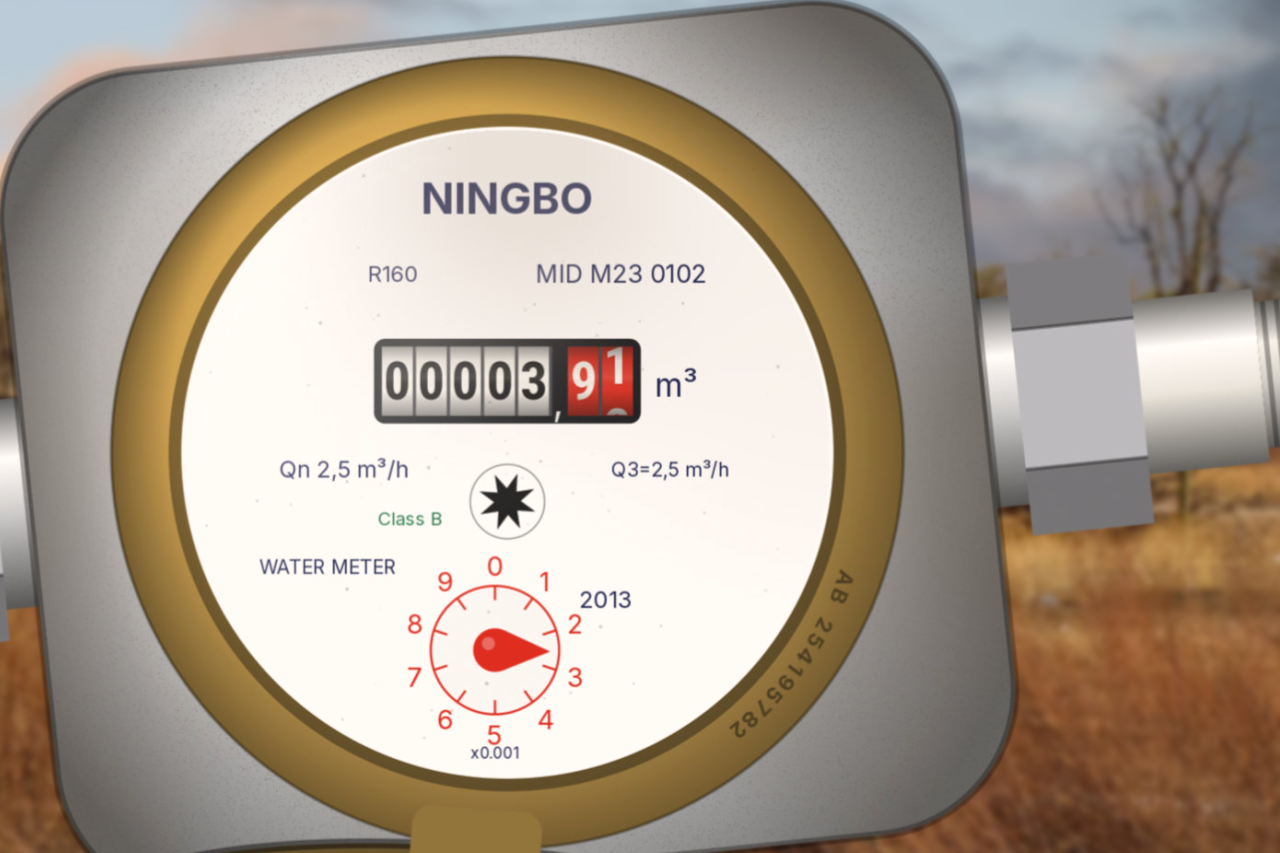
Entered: 3.912 m³
